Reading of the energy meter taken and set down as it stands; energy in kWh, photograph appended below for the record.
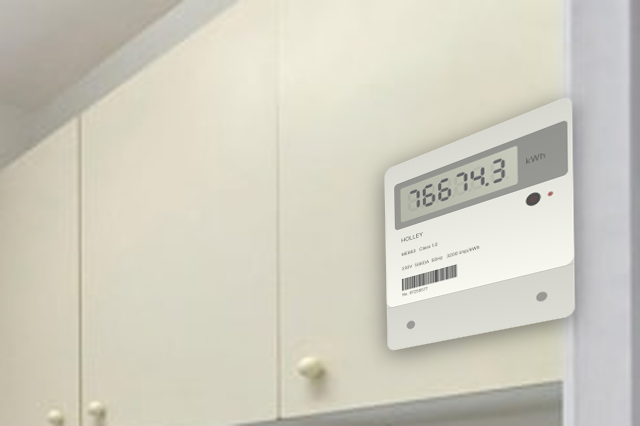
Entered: 76674.3 kWh
